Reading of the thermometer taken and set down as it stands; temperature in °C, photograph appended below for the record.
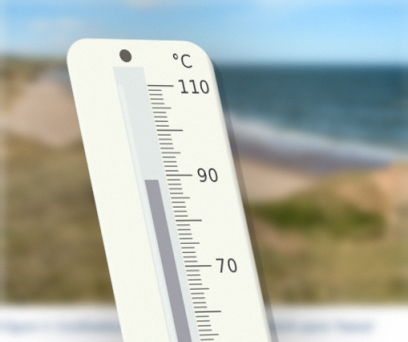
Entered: 89 °C
